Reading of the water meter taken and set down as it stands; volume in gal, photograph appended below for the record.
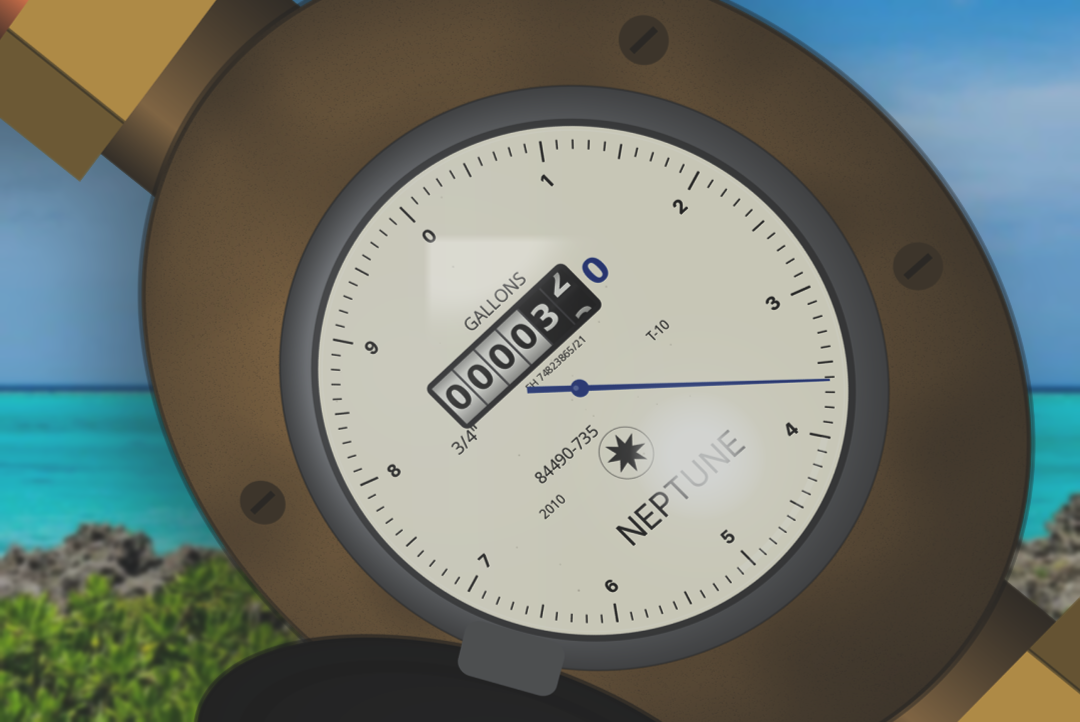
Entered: 323.6 gal
